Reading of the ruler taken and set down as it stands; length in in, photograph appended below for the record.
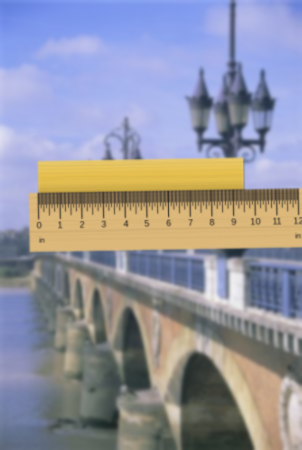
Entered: 9.5 in
